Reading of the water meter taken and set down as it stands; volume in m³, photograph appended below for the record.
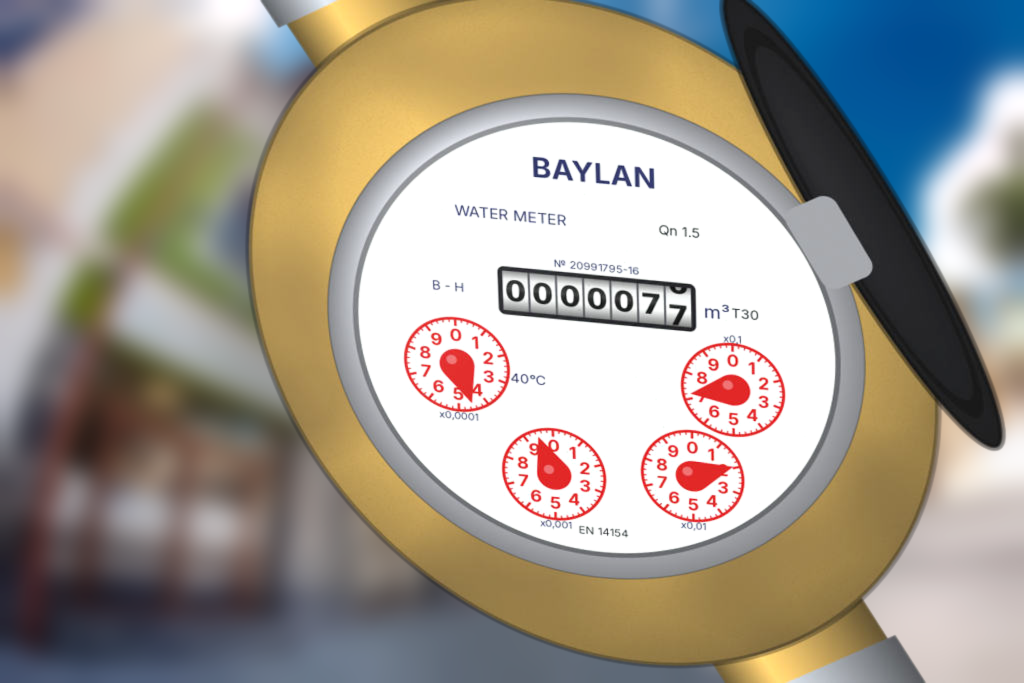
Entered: 76.7194 m³
